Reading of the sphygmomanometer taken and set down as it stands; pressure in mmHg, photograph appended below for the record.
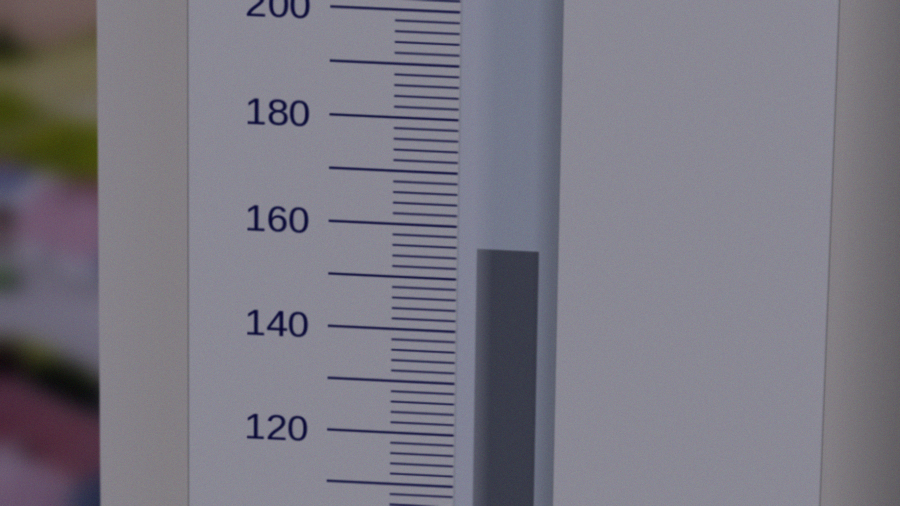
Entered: 156 mmHg
